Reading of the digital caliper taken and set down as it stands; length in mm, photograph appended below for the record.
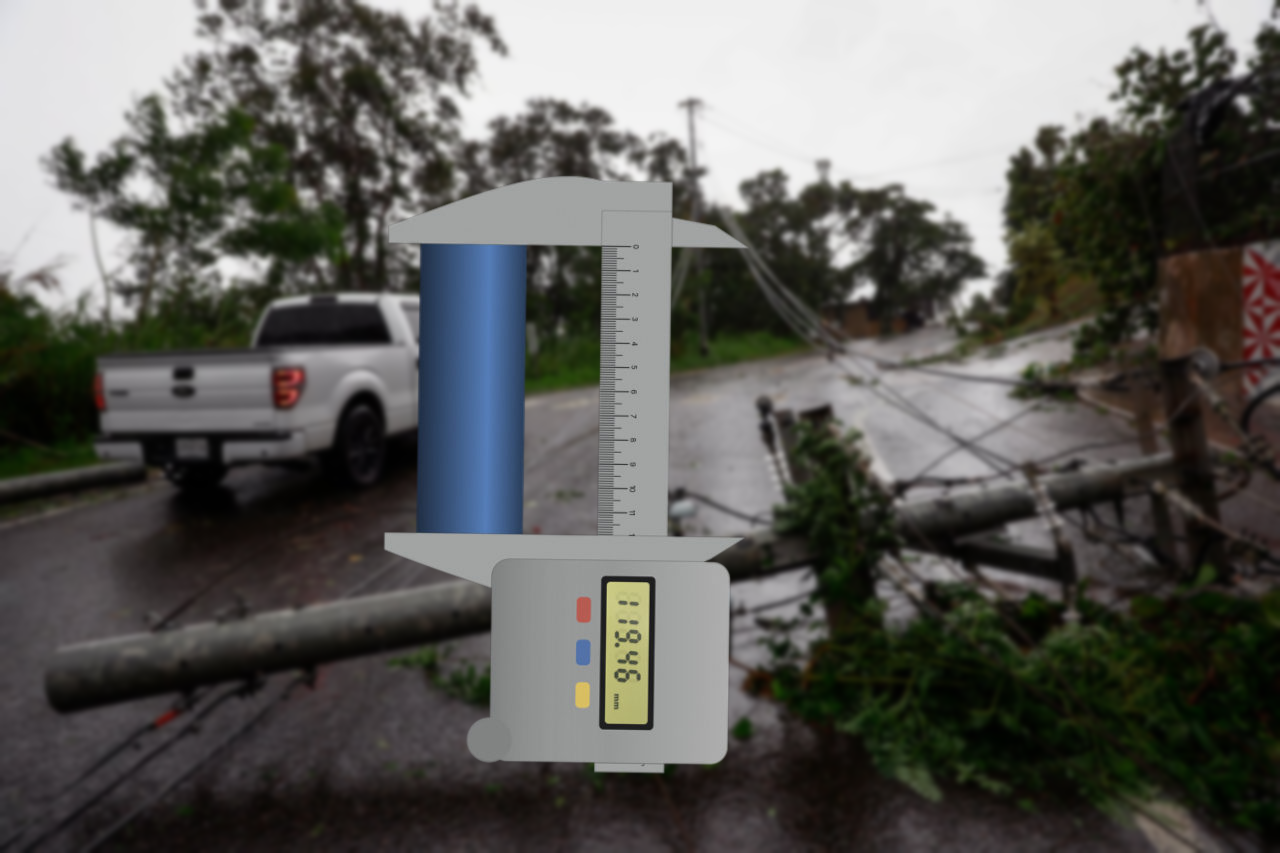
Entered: 119.46 mm
